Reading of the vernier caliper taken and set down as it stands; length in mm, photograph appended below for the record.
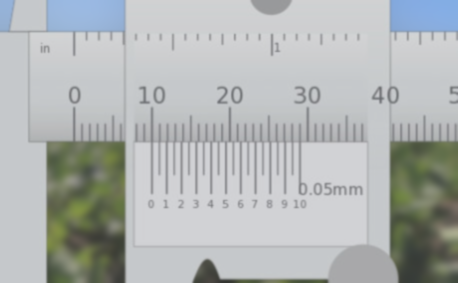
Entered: 10.0 mm
